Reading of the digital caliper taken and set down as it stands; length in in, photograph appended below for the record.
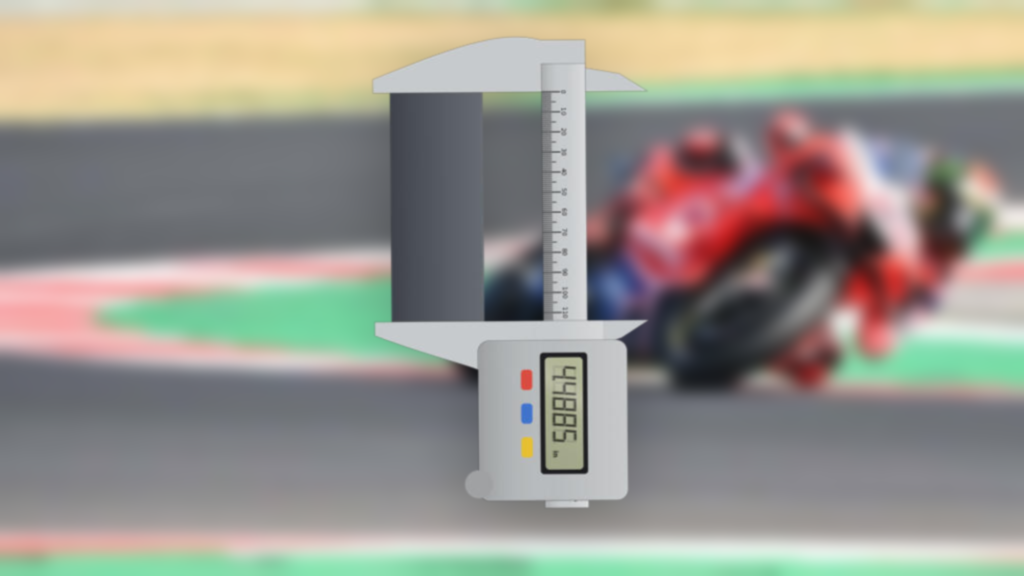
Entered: 4.4885 in
